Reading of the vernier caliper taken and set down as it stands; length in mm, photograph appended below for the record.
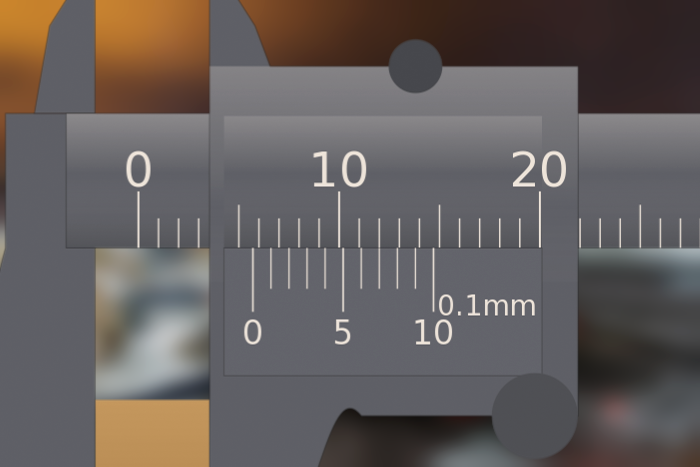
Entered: 5.7 mm
